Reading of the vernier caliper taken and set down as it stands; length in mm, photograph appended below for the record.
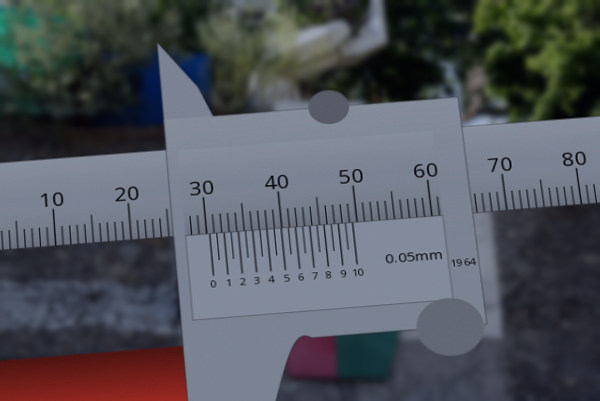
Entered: 30.4 mm
